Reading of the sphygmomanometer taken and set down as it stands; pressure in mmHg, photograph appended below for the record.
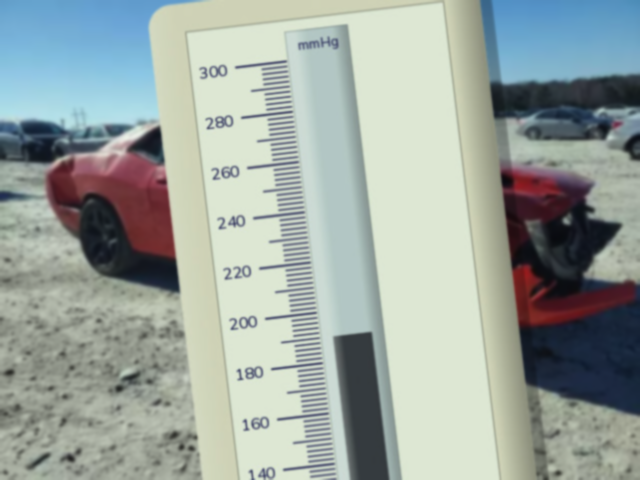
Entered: 190 mmHg
